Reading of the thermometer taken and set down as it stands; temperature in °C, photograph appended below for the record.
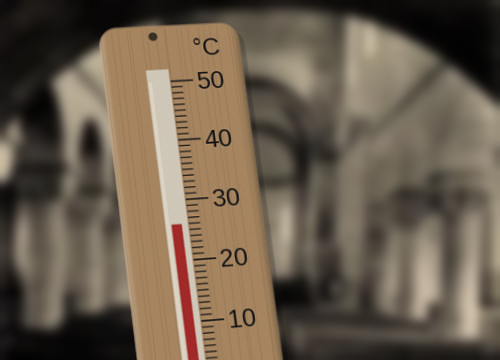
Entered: 26 °C
